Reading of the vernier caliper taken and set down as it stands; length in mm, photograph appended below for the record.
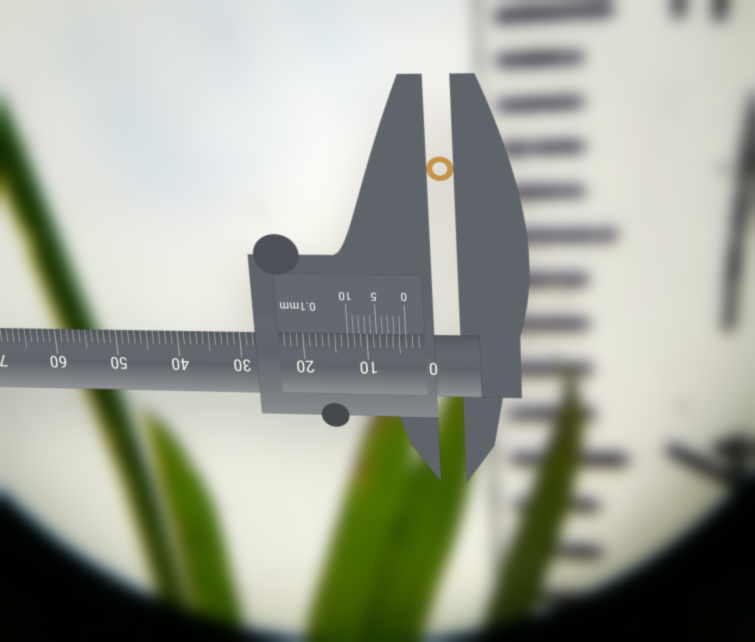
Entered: 4.0 mm
